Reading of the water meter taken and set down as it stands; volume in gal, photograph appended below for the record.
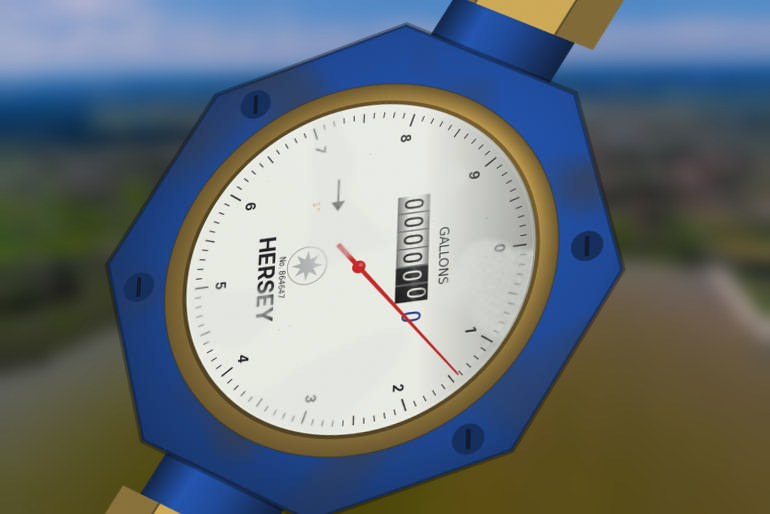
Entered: 1.4 gal
